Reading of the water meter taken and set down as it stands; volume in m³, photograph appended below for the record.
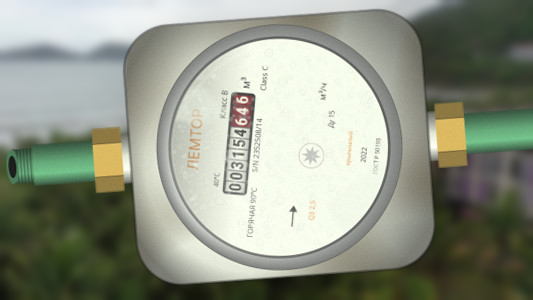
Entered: 3154.646 m³
